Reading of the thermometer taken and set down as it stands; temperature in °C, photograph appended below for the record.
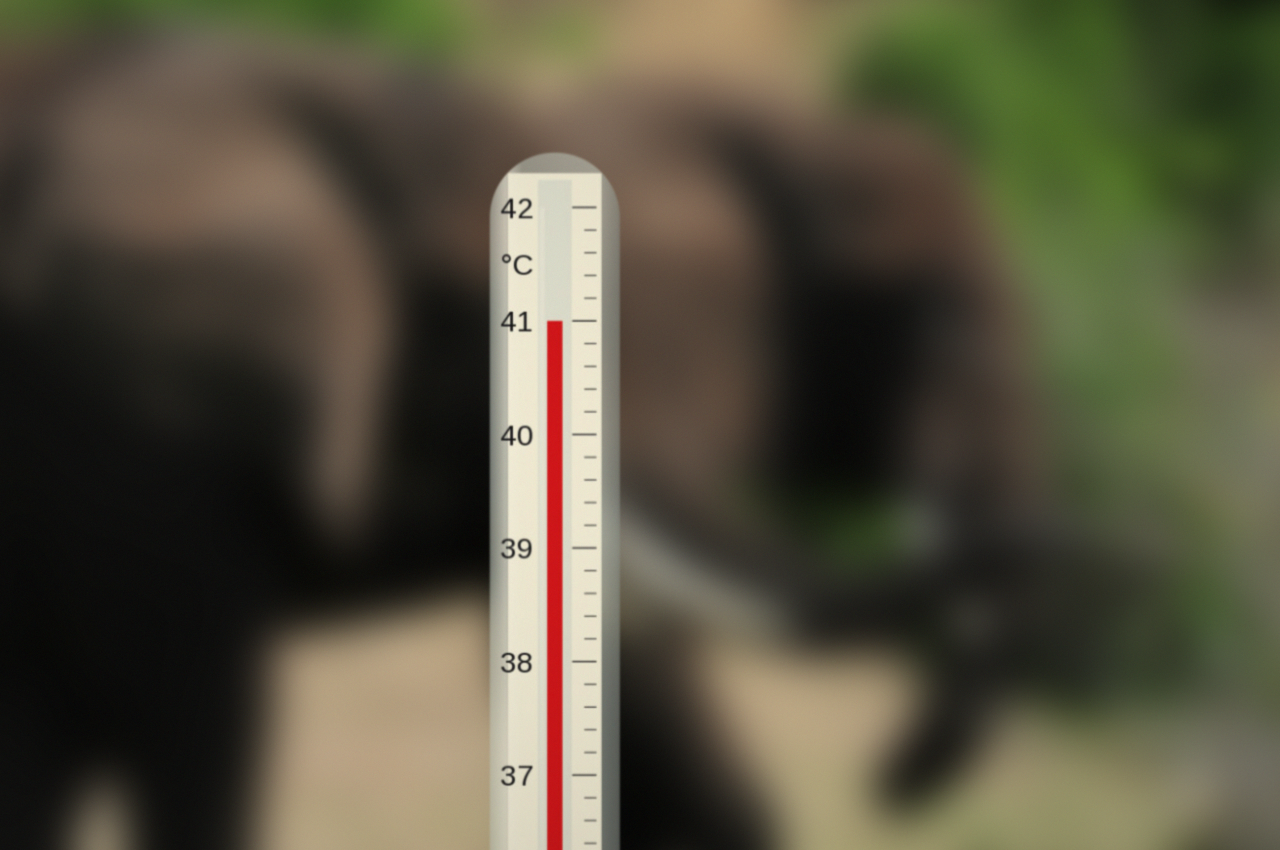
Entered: 41 °C
